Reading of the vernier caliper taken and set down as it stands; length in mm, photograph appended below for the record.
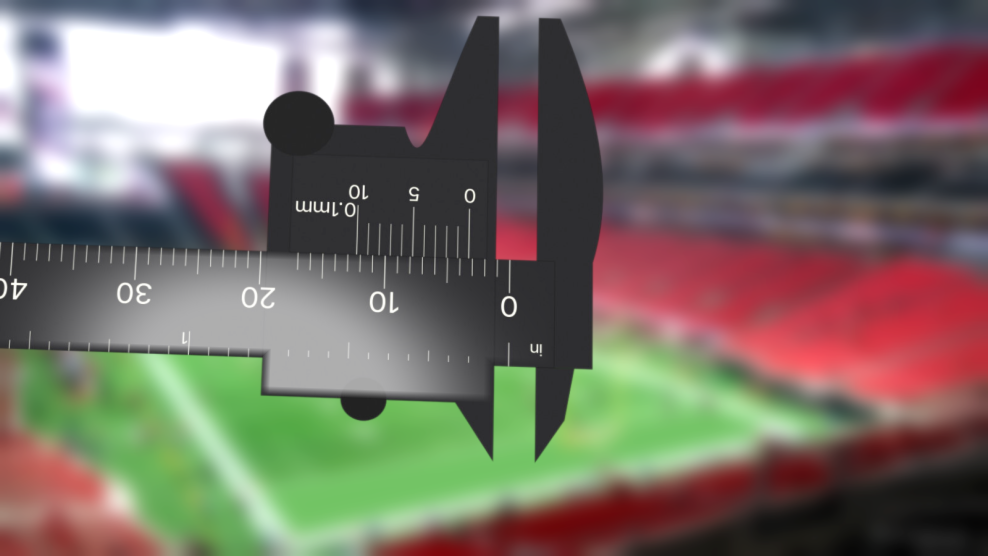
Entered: 3.3 mm
